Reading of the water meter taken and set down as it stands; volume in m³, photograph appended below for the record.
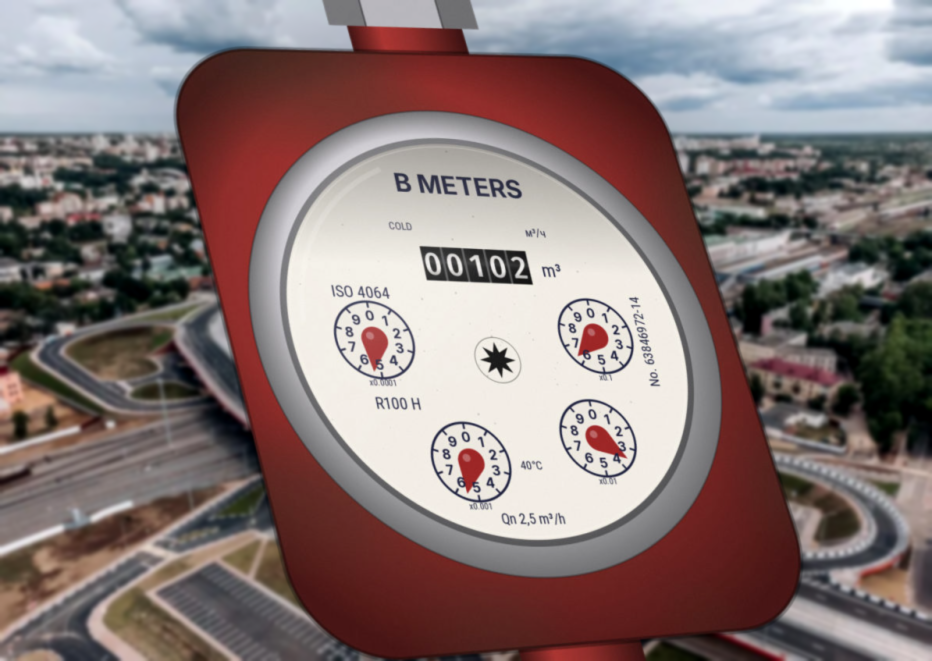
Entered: 102.6355 m³
